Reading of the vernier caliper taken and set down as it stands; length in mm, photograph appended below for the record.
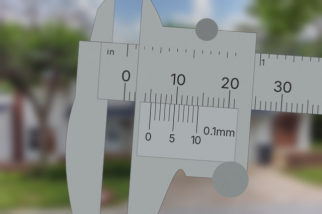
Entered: 5.2 mm
